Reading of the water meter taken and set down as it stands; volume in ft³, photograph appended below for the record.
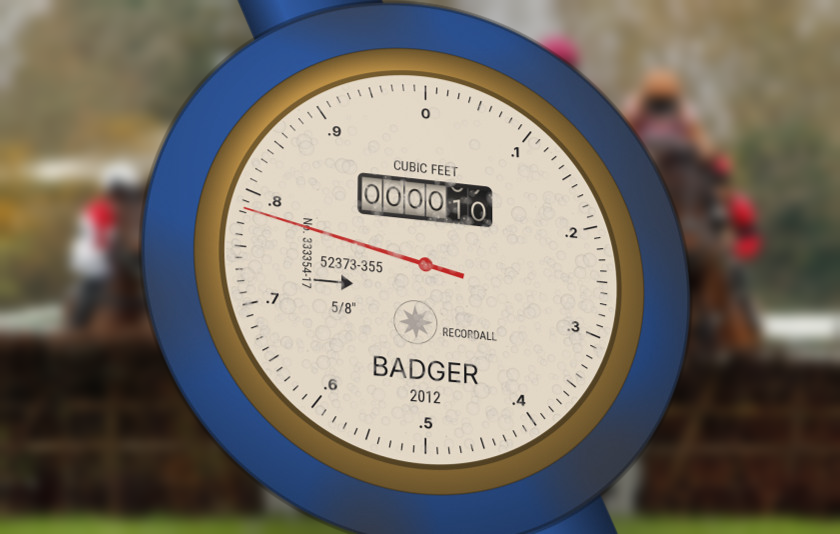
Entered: 9.78 ft³
